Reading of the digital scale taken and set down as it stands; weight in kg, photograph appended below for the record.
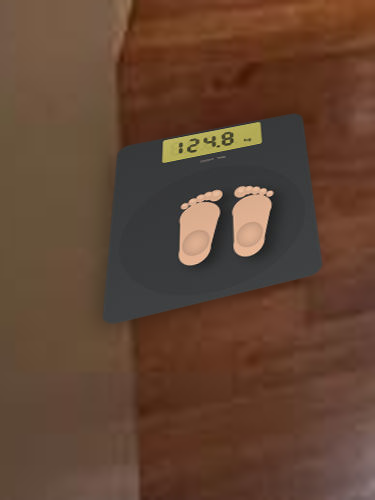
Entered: 124.8 kg
